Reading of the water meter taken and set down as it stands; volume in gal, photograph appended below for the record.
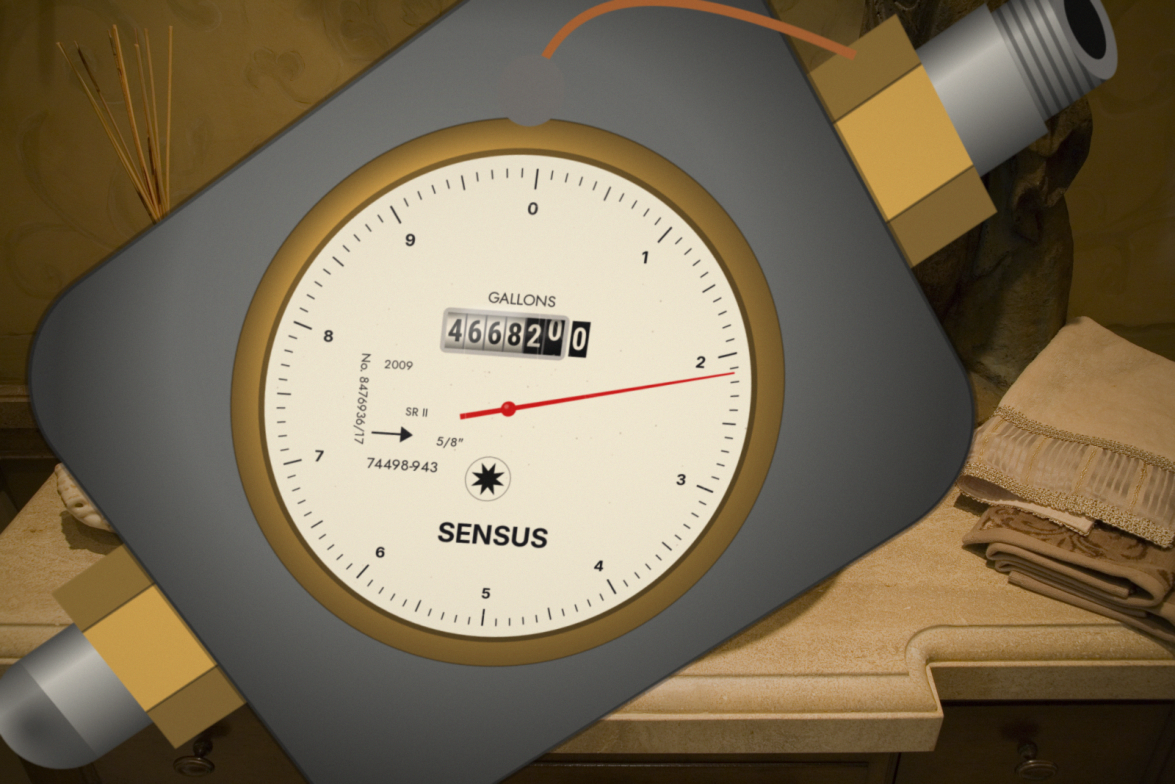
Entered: 4668202.1 gal
